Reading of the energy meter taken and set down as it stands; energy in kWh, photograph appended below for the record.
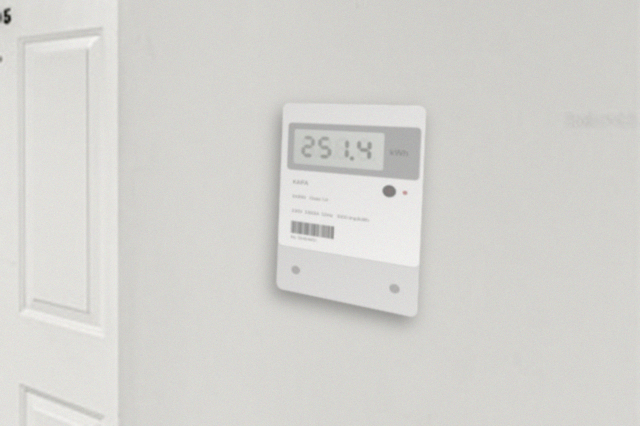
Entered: 251.4 kWh
